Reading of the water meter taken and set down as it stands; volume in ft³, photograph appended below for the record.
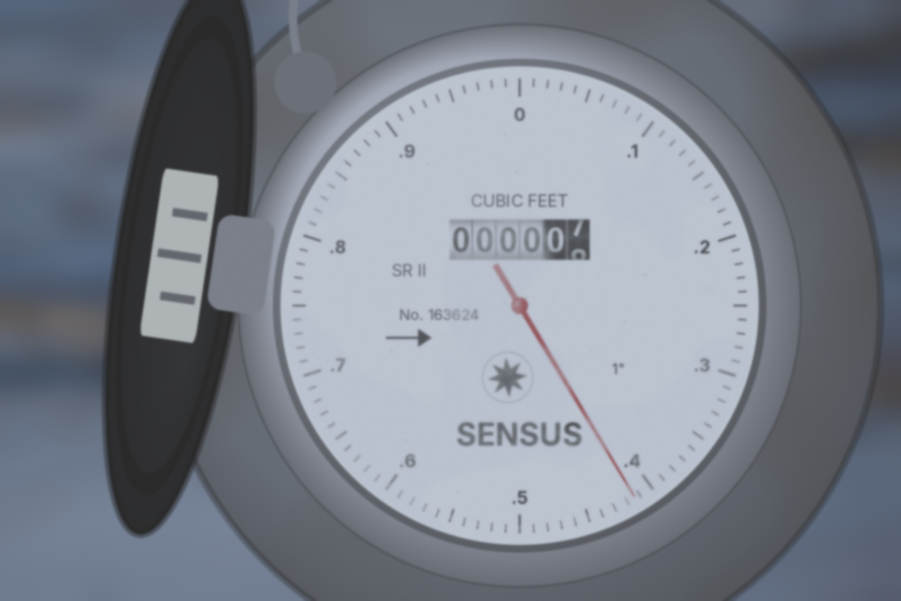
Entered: 7.41 ft³
